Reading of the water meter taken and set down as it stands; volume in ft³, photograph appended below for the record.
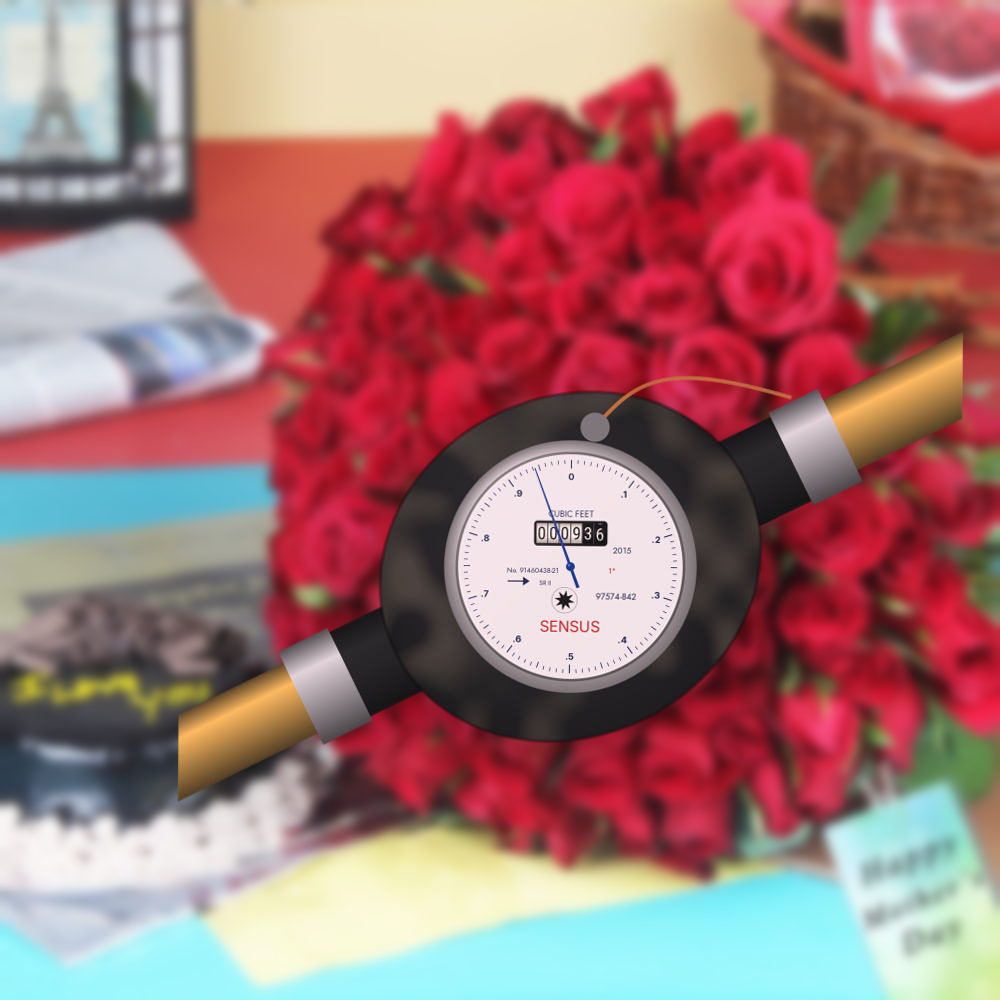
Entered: 935.94 ft³
